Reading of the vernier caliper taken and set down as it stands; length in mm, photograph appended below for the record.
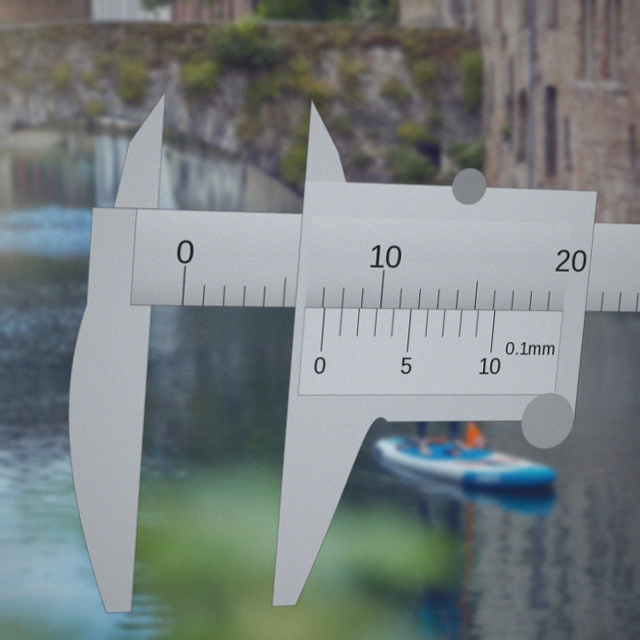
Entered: 7.1 mm
